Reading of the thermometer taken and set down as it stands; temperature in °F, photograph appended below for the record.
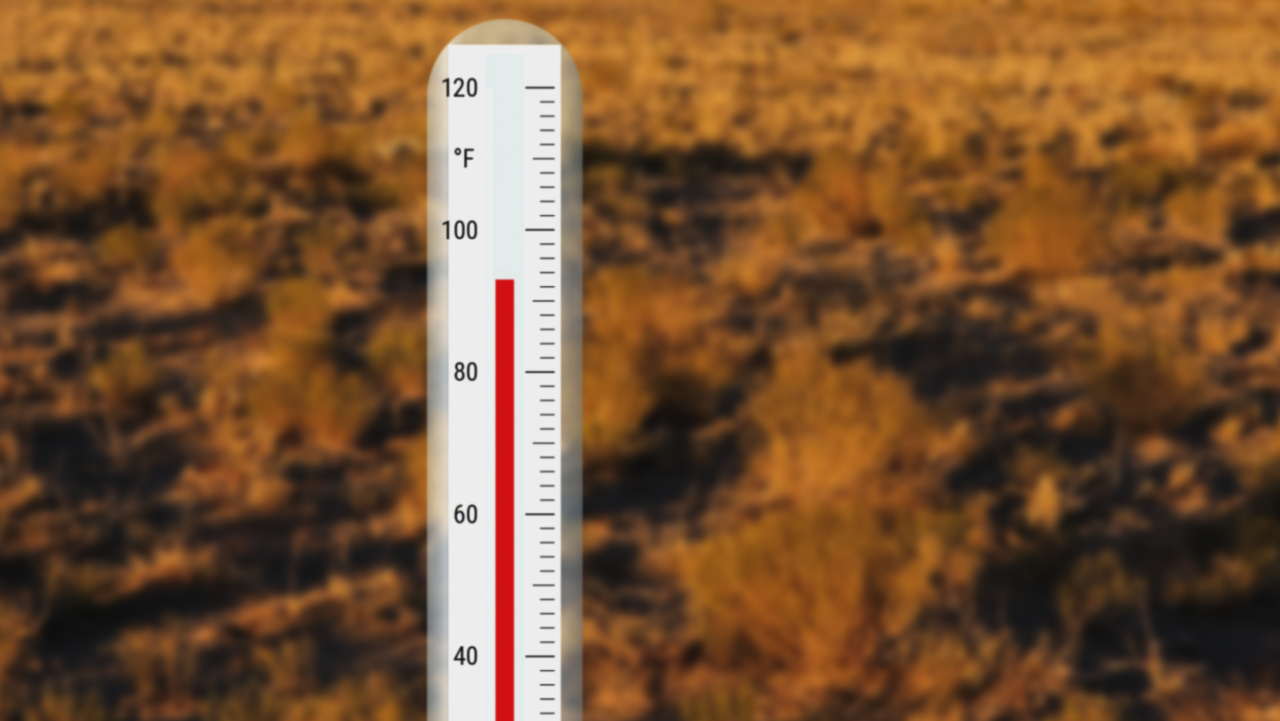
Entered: 93 °F
